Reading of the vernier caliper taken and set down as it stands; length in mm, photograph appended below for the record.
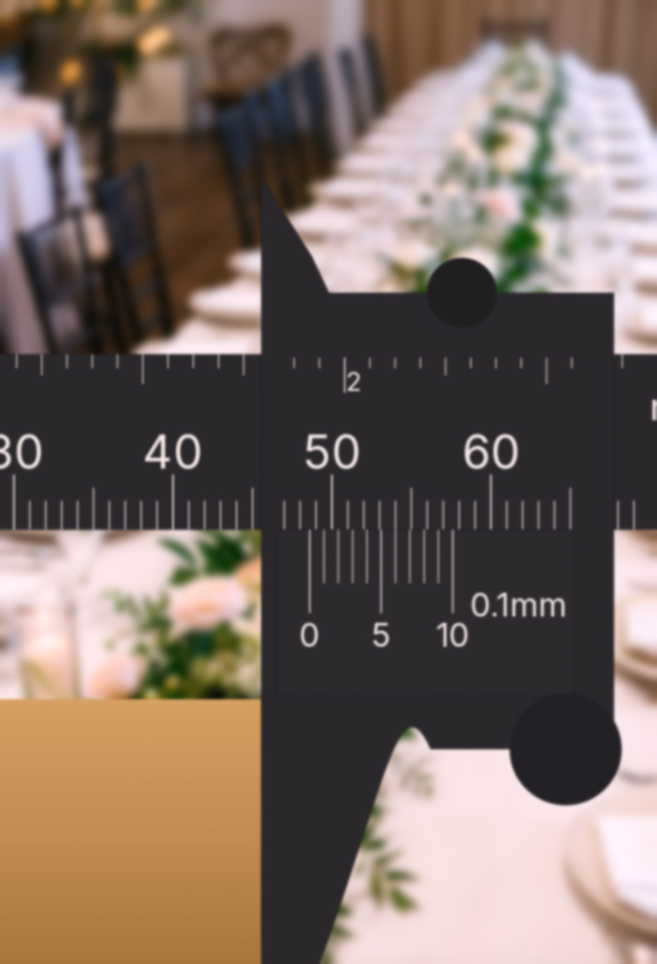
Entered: 48.6 mm
